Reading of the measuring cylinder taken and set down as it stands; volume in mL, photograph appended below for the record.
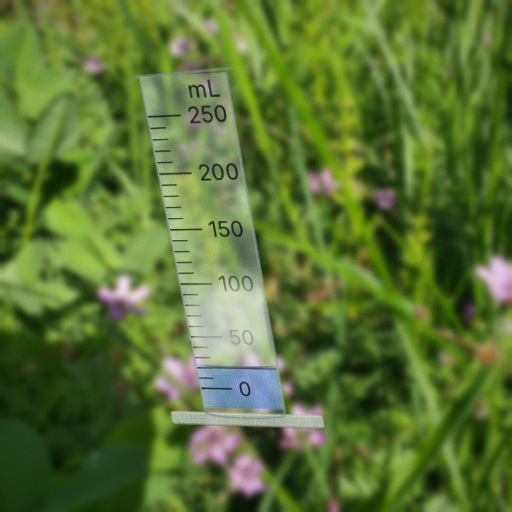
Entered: 20 mL
